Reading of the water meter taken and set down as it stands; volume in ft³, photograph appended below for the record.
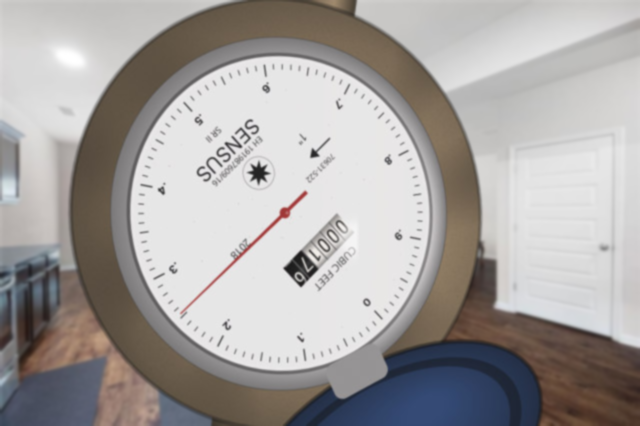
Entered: 176.25 ft³
